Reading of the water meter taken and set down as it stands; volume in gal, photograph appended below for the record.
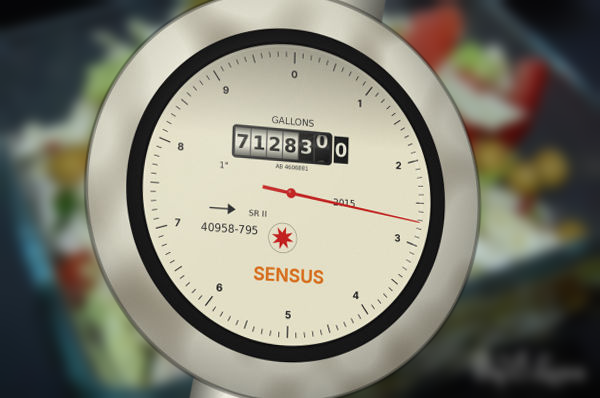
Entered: 7128302.7 gal
